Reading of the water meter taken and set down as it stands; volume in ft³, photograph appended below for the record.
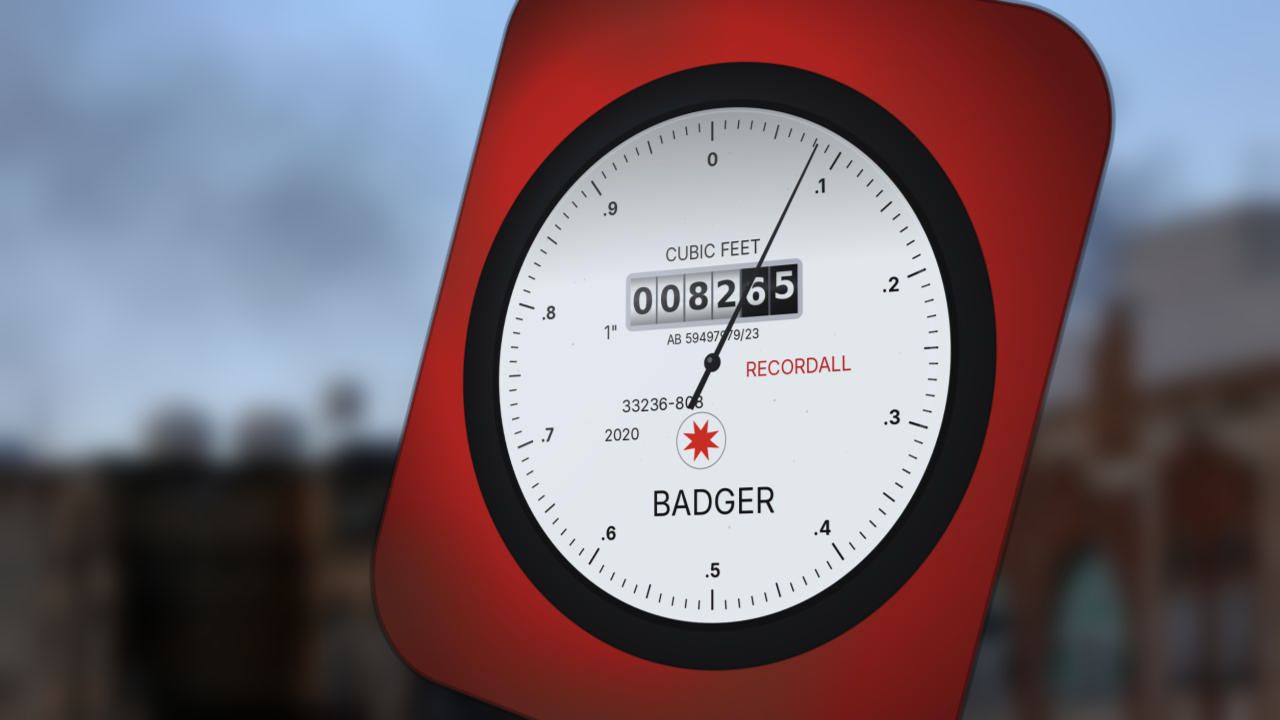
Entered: 8265.08 ft³
